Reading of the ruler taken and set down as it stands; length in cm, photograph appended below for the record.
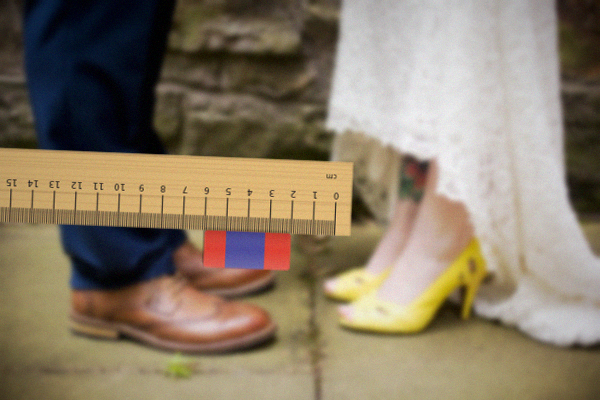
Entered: 4 cm
